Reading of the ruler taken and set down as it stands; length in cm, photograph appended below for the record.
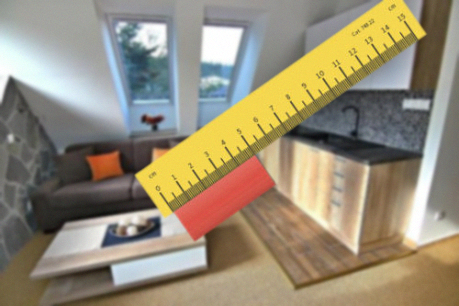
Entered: 5 cm
